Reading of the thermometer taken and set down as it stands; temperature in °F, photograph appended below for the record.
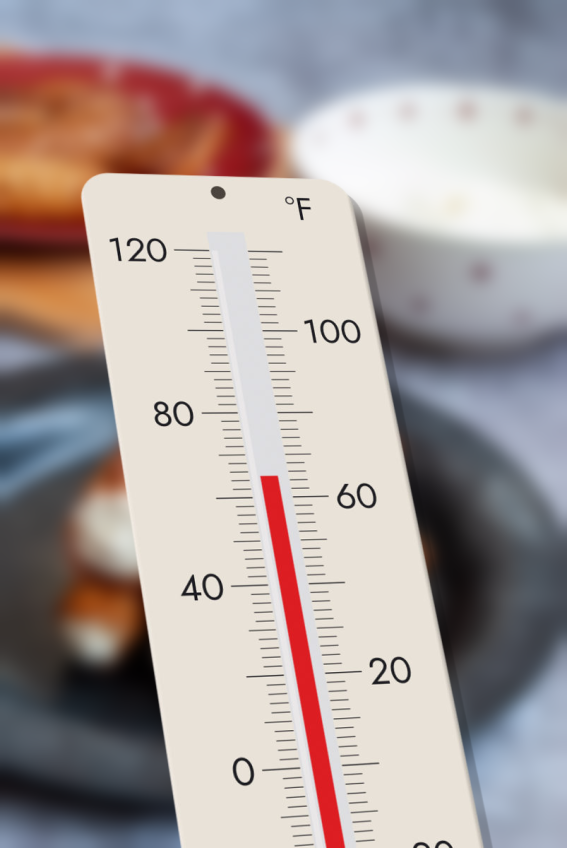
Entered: 65 °F
